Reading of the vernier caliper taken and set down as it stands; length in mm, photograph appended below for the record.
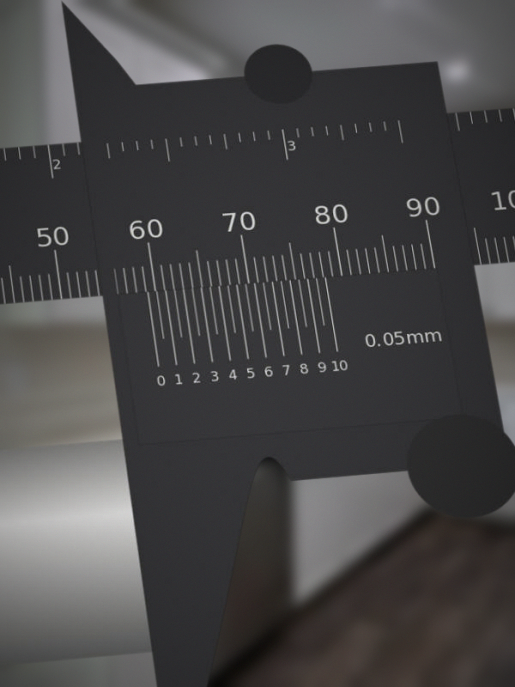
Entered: 59.2 mm
